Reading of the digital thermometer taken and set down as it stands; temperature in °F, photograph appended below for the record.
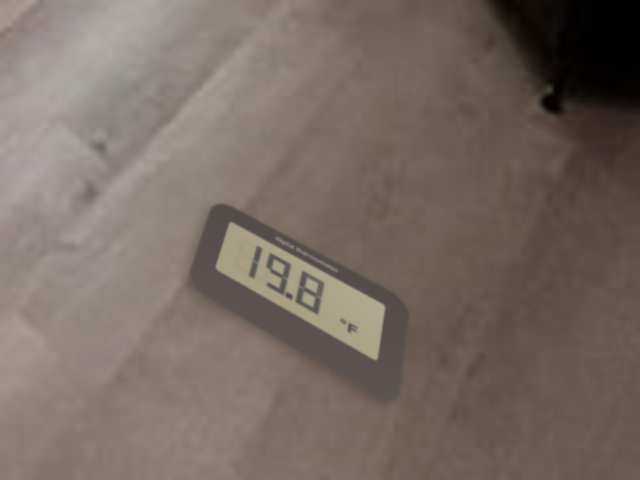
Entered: 19.8 °F
